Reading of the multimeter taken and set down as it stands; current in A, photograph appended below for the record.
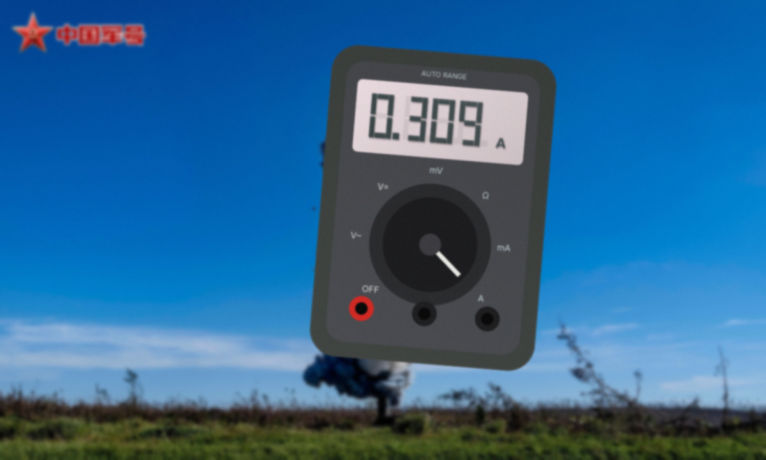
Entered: 0.309 A
